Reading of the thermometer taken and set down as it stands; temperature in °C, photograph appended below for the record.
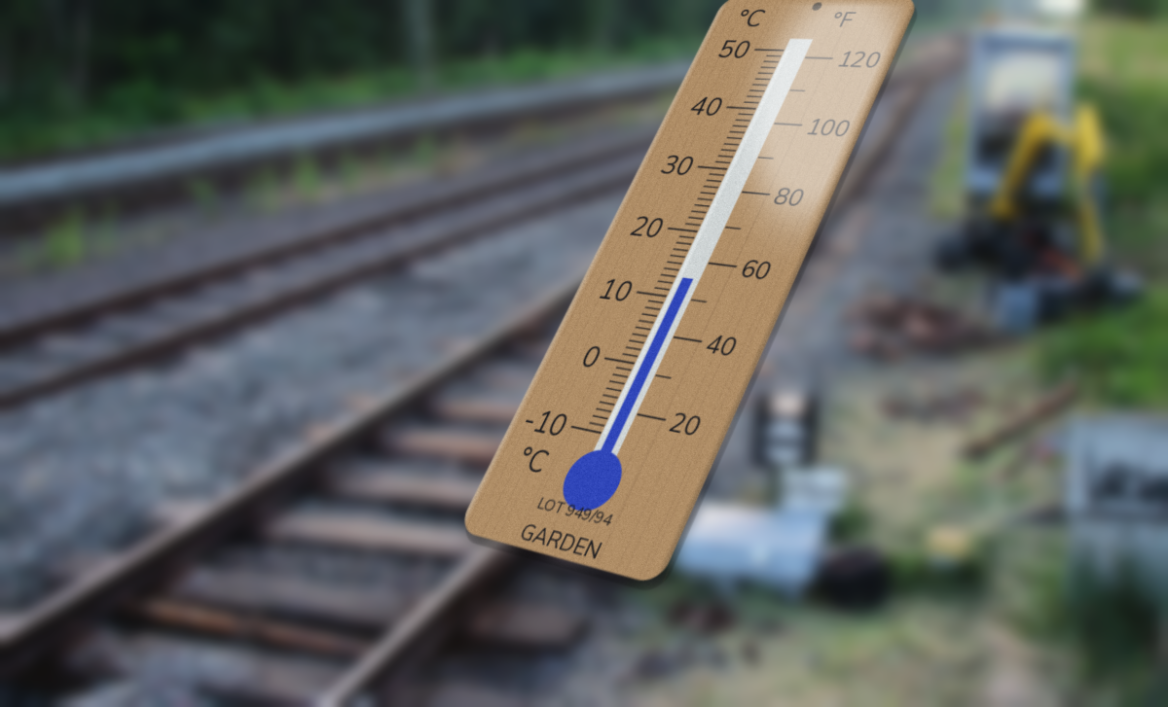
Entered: 13 °C
